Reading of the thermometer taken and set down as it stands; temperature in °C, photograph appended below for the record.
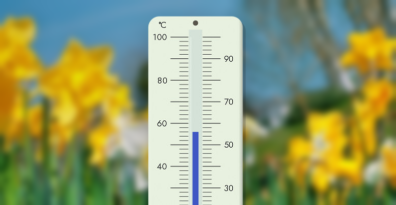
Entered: 56 °C
